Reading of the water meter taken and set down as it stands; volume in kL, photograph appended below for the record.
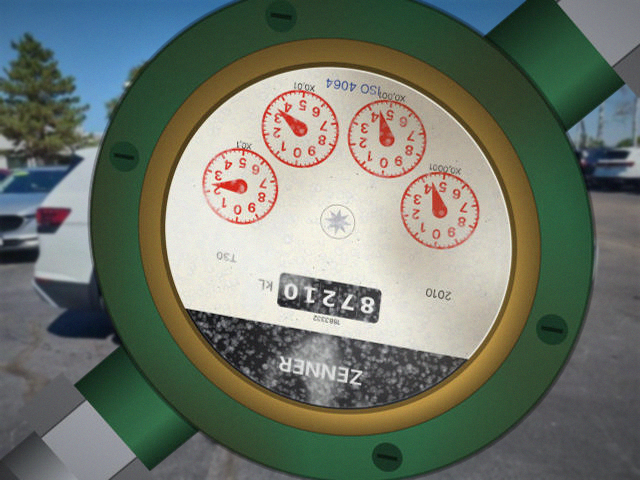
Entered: 87210.2344 kL
